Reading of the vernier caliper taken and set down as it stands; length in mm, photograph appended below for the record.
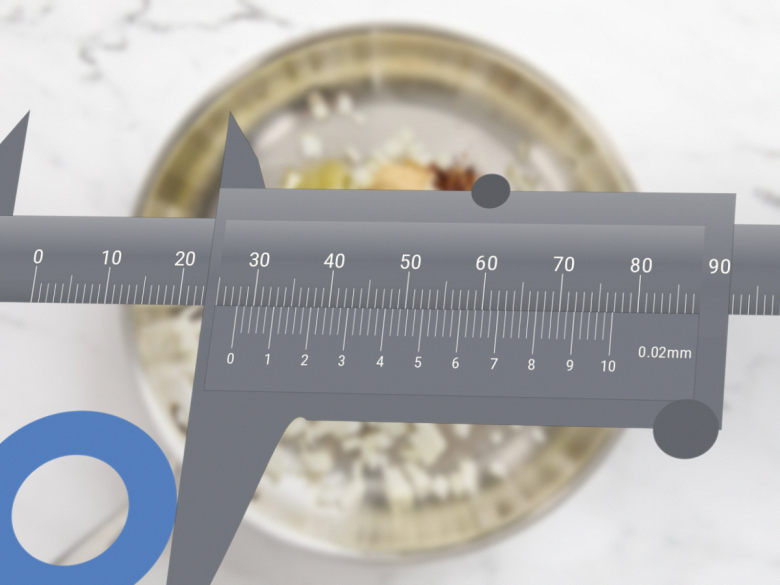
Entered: 27.8 mm
